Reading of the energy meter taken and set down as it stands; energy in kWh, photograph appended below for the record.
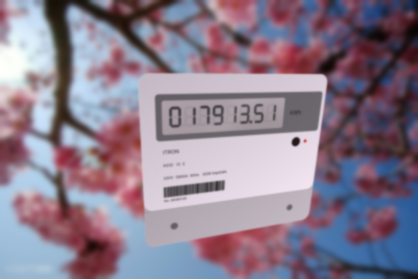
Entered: 17913.51 kWh
